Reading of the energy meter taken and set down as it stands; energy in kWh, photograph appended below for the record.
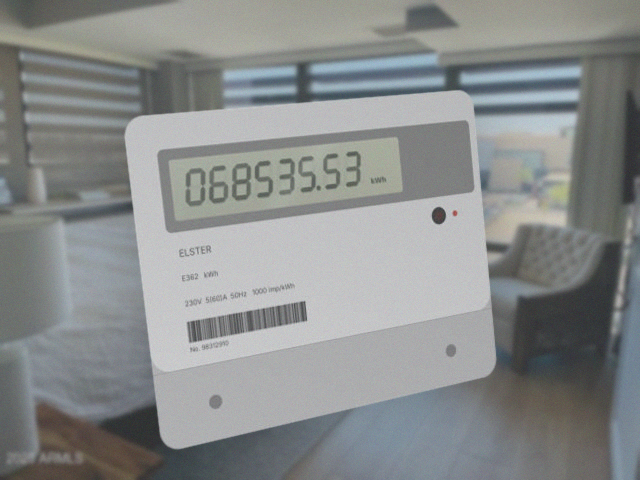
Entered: 68535.53 kWh
